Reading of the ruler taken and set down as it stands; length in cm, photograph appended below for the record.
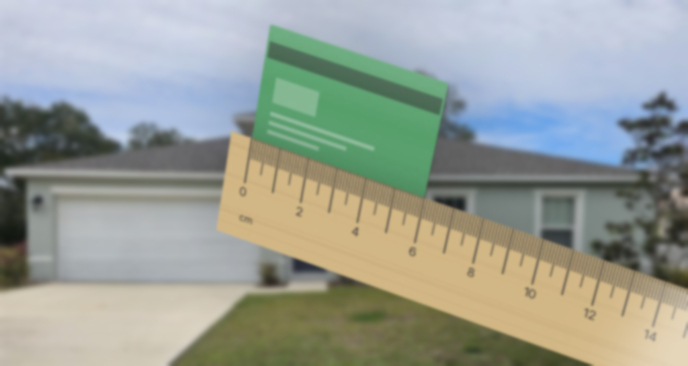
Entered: 6 cm
